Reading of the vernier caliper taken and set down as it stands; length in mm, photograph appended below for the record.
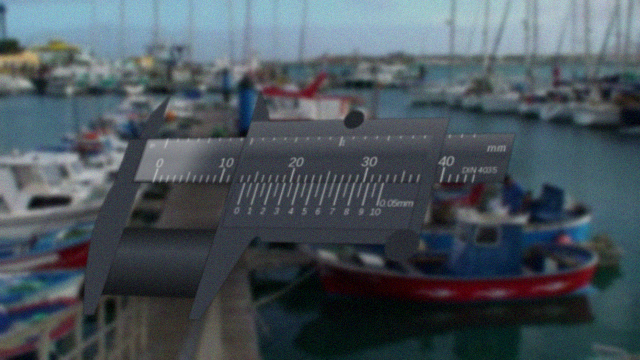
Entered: 13.6 mm
